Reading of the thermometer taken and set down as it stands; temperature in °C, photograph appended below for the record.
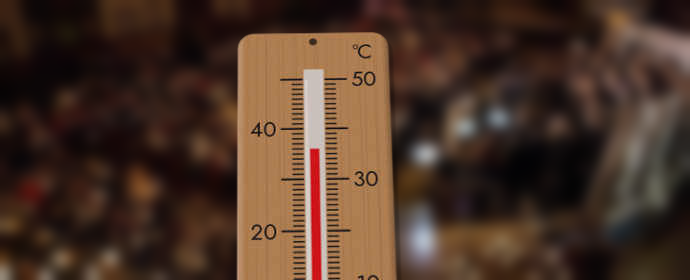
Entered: 36 °C
